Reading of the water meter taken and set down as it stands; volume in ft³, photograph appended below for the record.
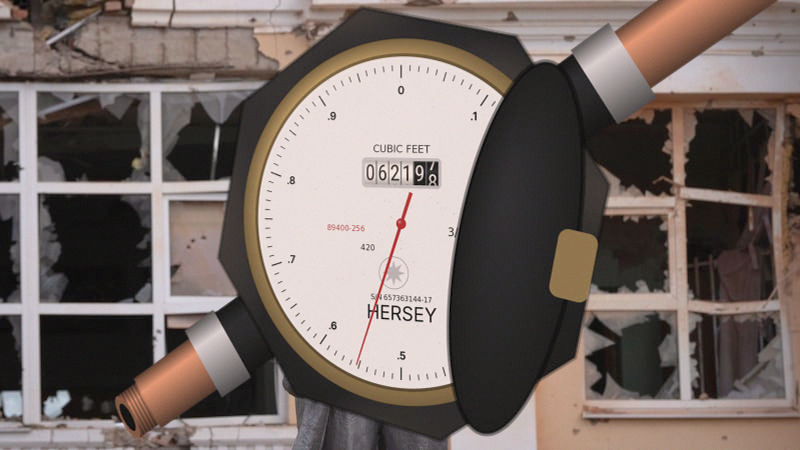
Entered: 62197.55 ft³
